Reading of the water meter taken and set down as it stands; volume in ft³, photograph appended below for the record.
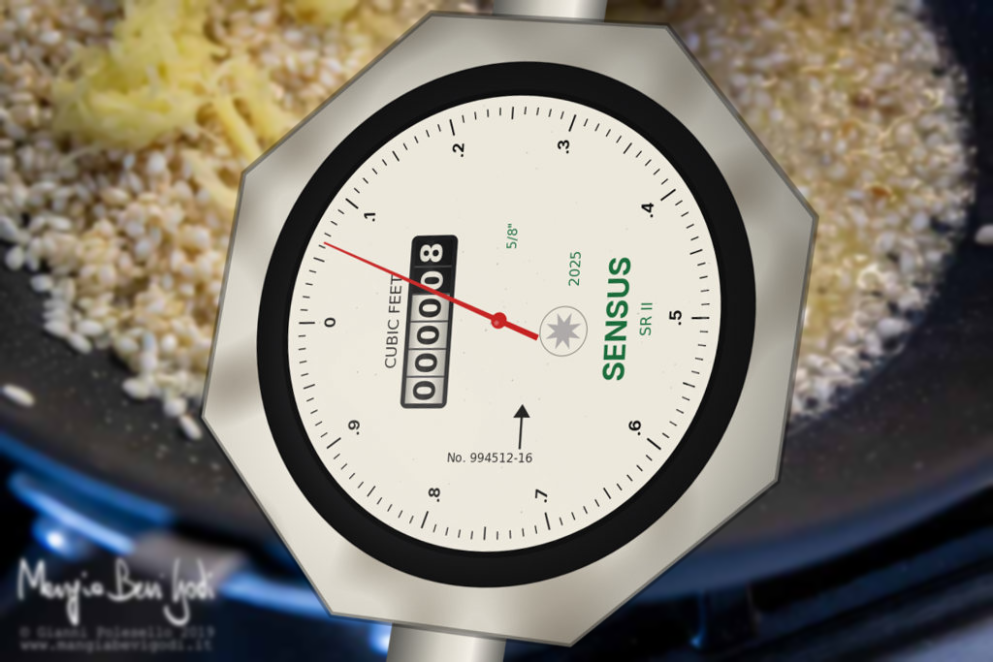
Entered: 8.06 ft³
